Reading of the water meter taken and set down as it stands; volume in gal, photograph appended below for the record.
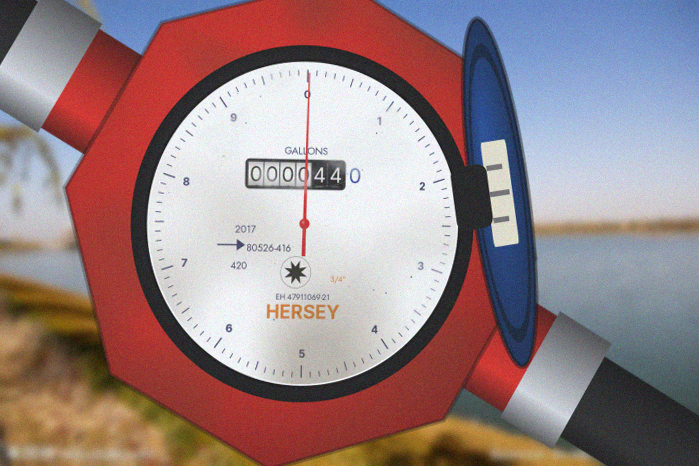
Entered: 440.0 gal
